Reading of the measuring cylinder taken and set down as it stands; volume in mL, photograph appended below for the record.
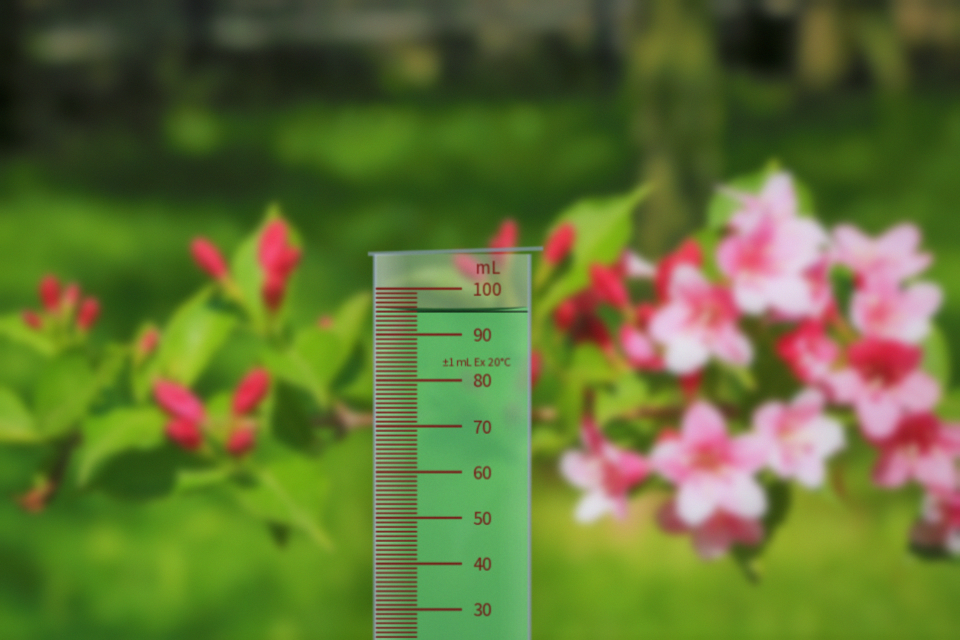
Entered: 95 mL
